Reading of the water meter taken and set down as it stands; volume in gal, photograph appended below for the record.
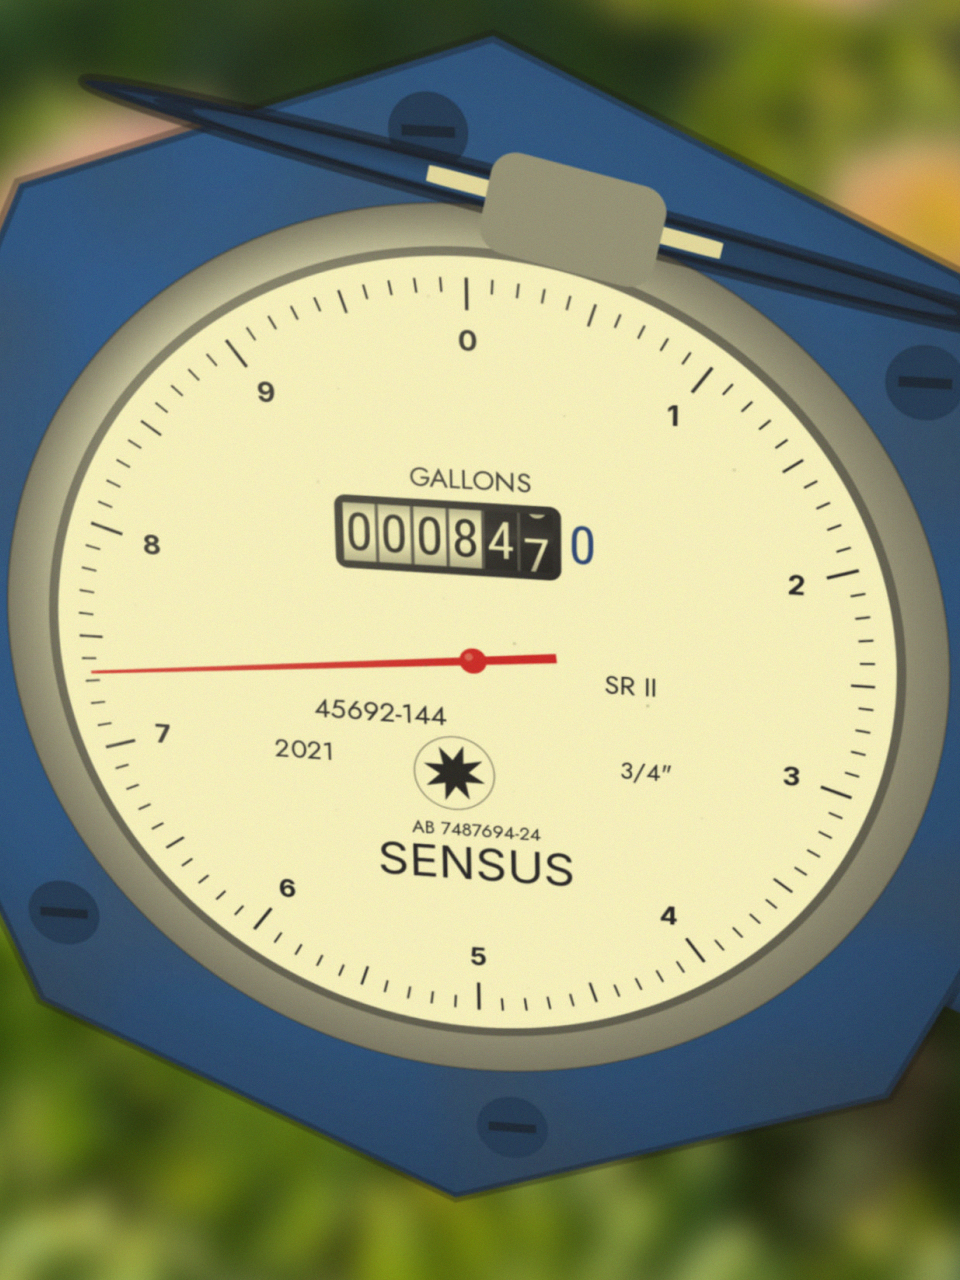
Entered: 8467.3 gal
